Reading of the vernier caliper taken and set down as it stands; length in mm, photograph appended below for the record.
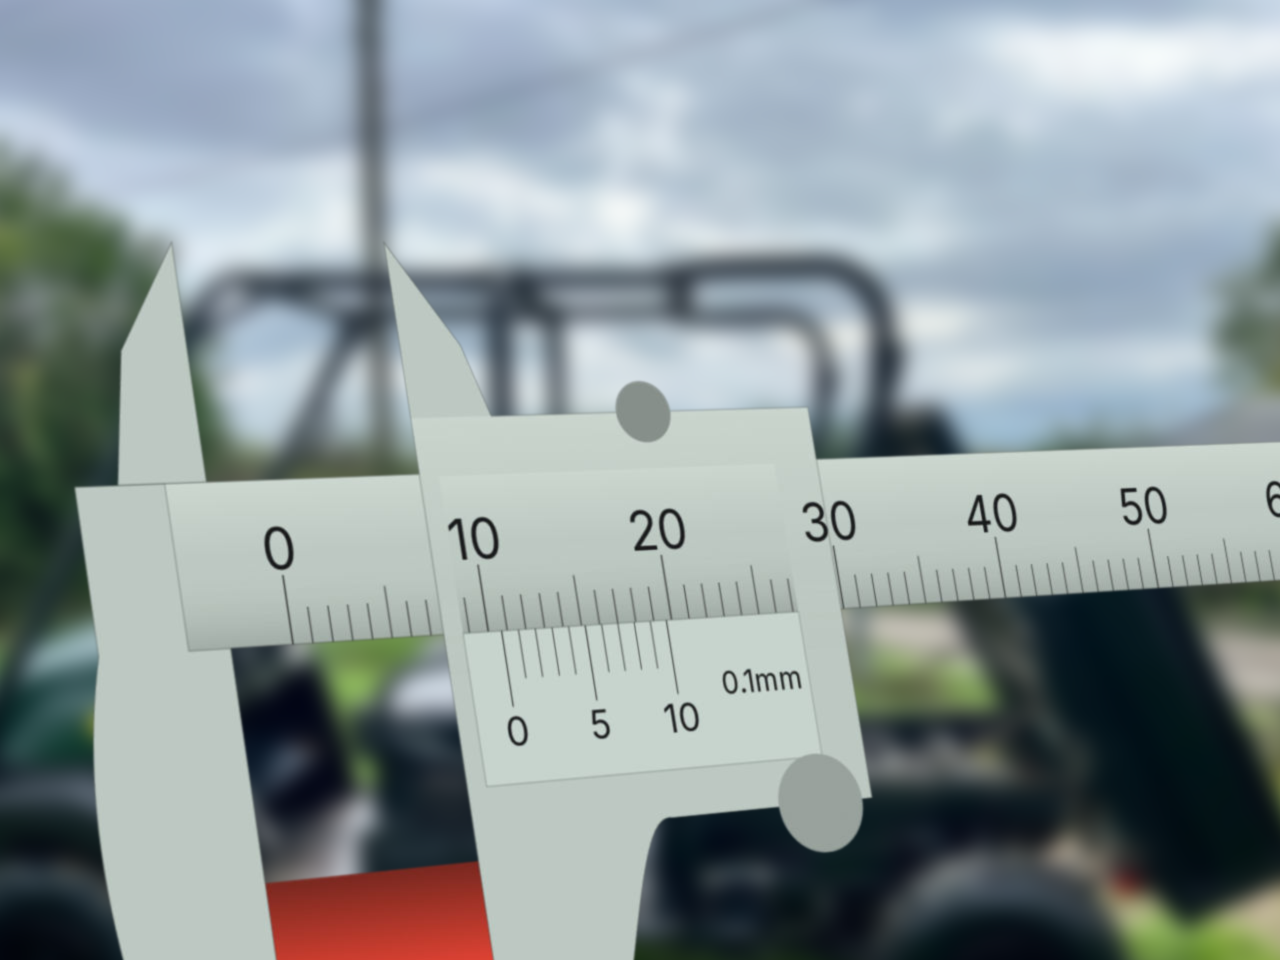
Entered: 10.7 mm
